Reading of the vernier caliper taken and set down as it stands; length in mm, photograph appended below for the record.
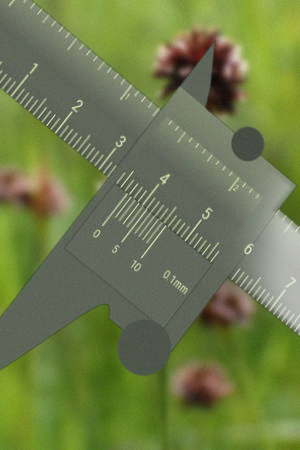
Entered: 36.6 mm
